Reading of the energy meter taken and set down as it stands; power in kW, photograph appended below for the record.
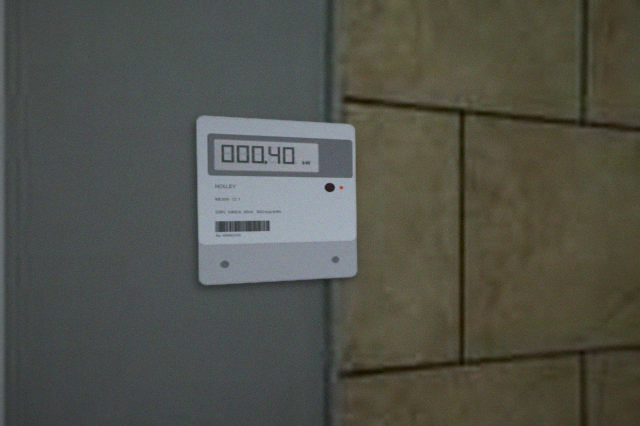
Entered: 0.40 kW
